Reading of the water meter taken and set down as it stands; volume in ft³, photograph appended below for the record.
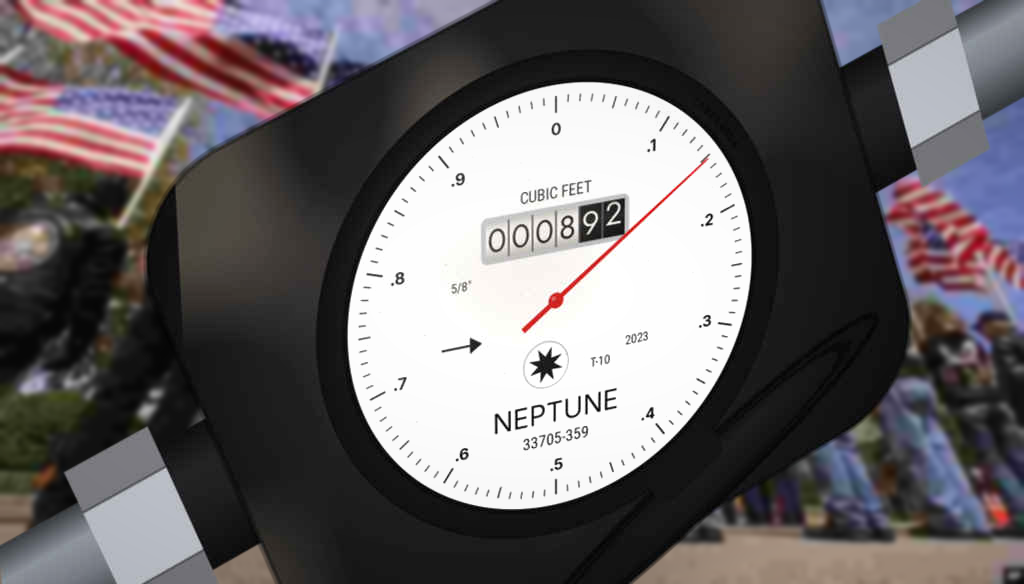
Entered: 892.15 ft³
